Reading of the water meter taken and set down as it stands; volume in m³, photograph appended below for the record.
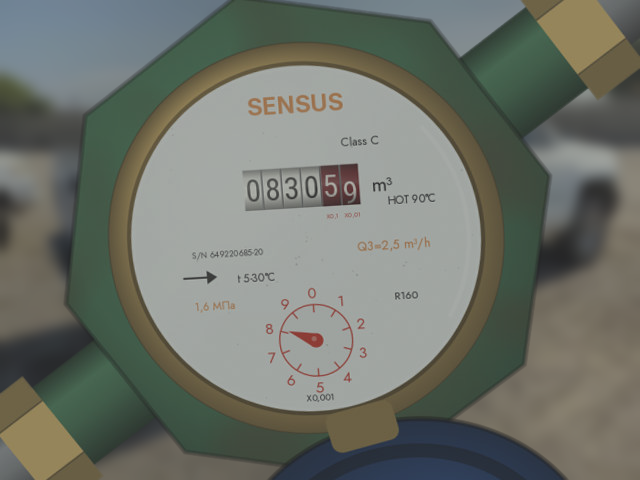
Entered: 830.588 m³
